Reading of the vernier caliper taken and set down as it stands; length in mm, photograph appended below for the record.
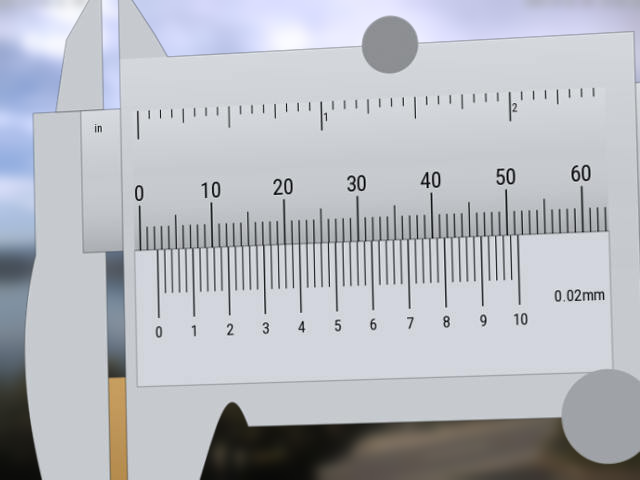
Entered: 2.4 mm
